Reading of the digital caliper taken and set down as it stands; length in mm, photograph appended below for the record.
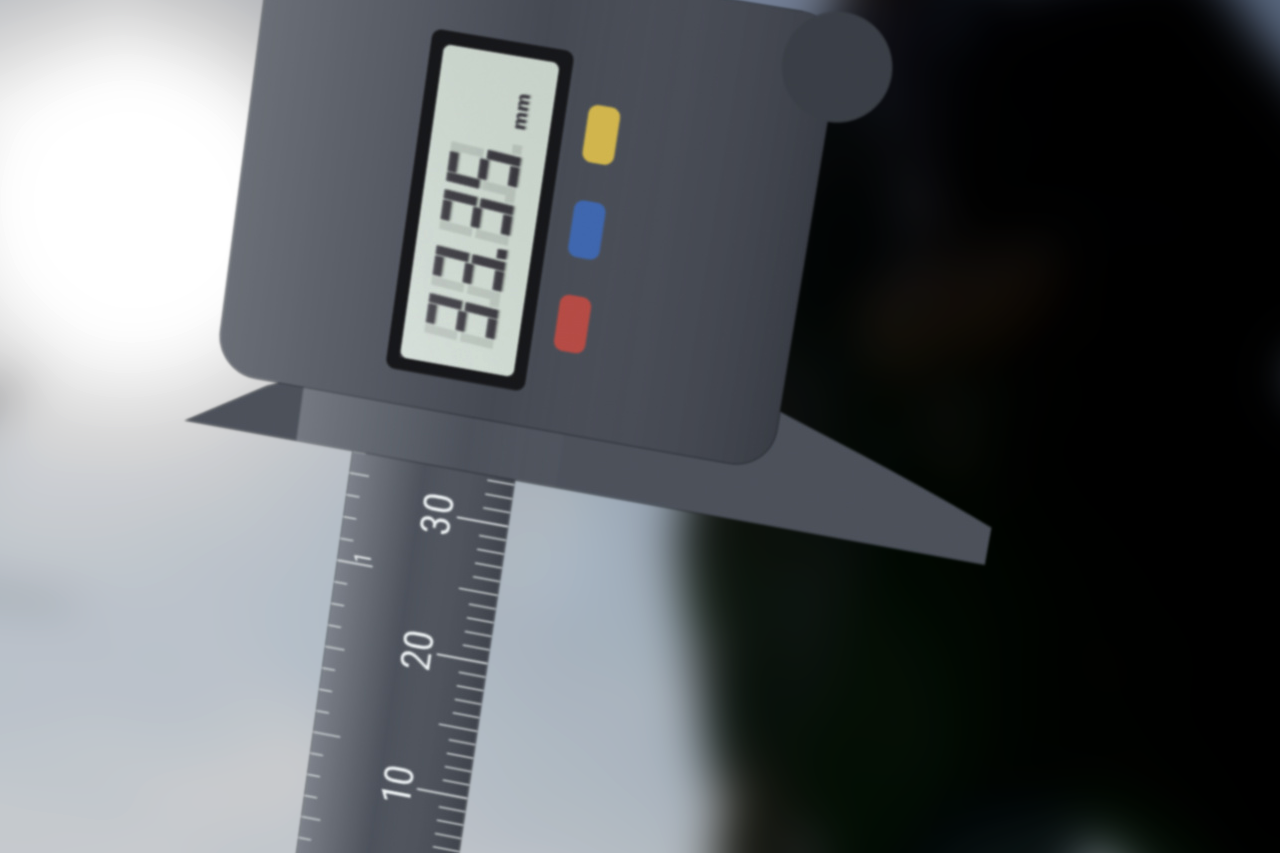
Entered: 33.35 mm
